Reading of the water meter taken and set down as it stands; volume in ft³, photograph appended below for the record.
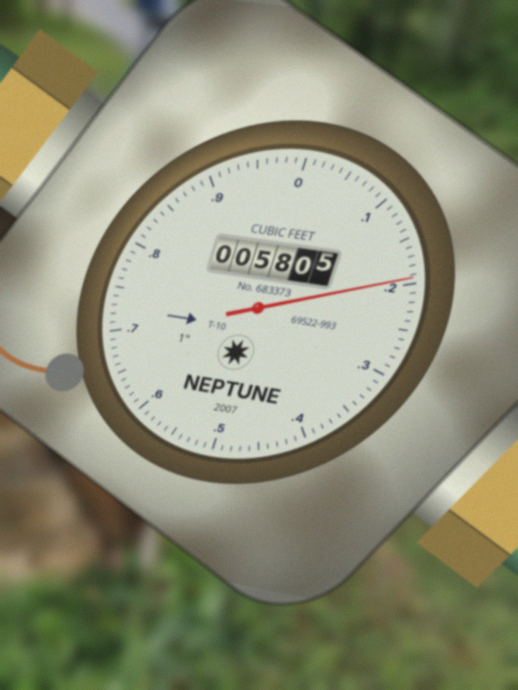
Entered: 5805.19 ft³
